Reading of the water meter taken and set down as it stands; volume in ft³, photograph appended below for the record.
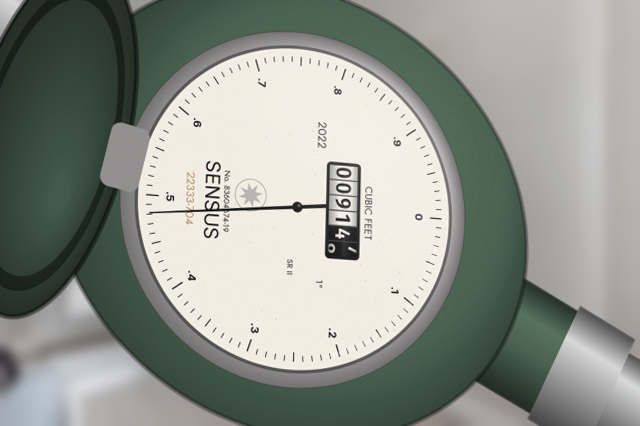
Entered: 9147.48 ft³
